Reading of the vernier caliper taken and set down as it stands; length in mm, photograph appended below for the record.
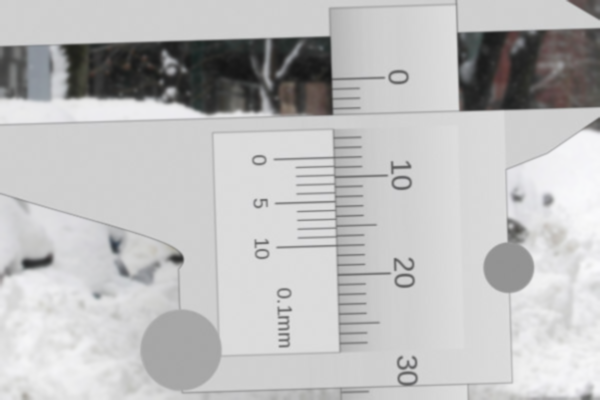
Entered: 8.0 mm
